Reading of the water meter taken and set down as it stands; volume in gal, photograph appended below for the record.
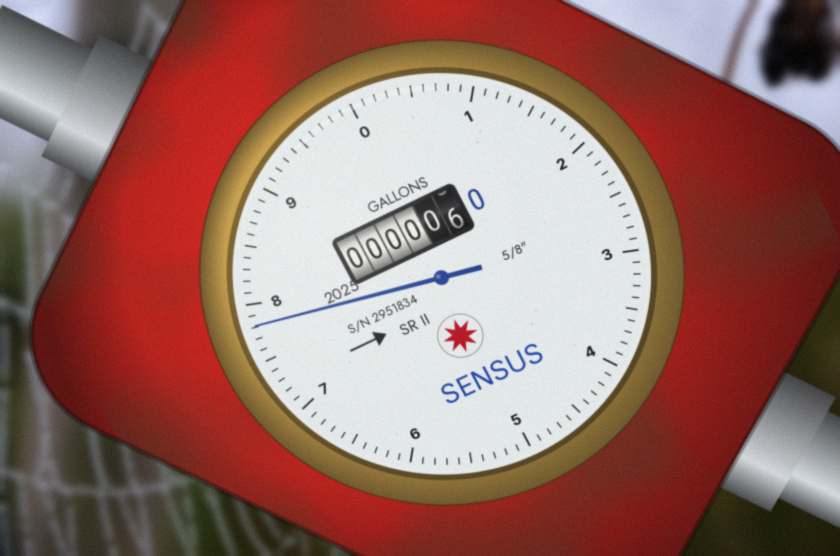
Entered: 57.8 gal
